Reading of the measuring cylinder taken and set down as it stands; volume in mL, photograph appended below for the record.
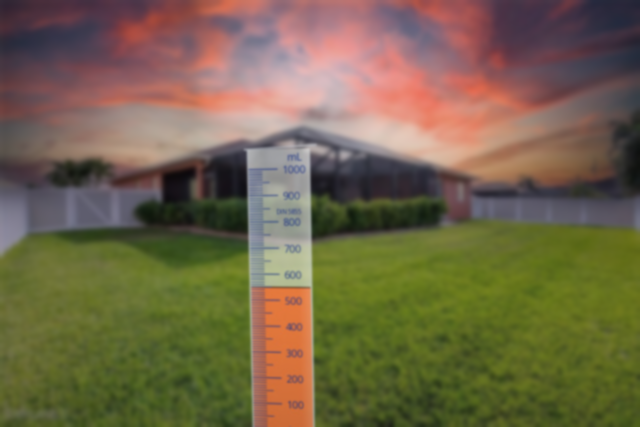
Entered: 550 mL
